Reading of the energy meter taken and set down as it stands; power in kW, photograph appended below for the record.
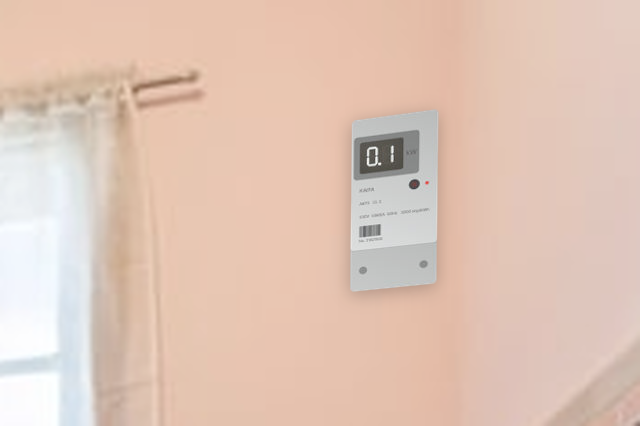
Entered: 0.1 kW
